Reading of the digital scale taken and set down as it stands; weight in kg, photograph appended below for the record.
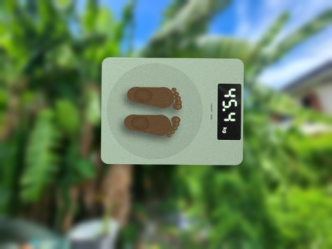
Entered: 45.4 kg
